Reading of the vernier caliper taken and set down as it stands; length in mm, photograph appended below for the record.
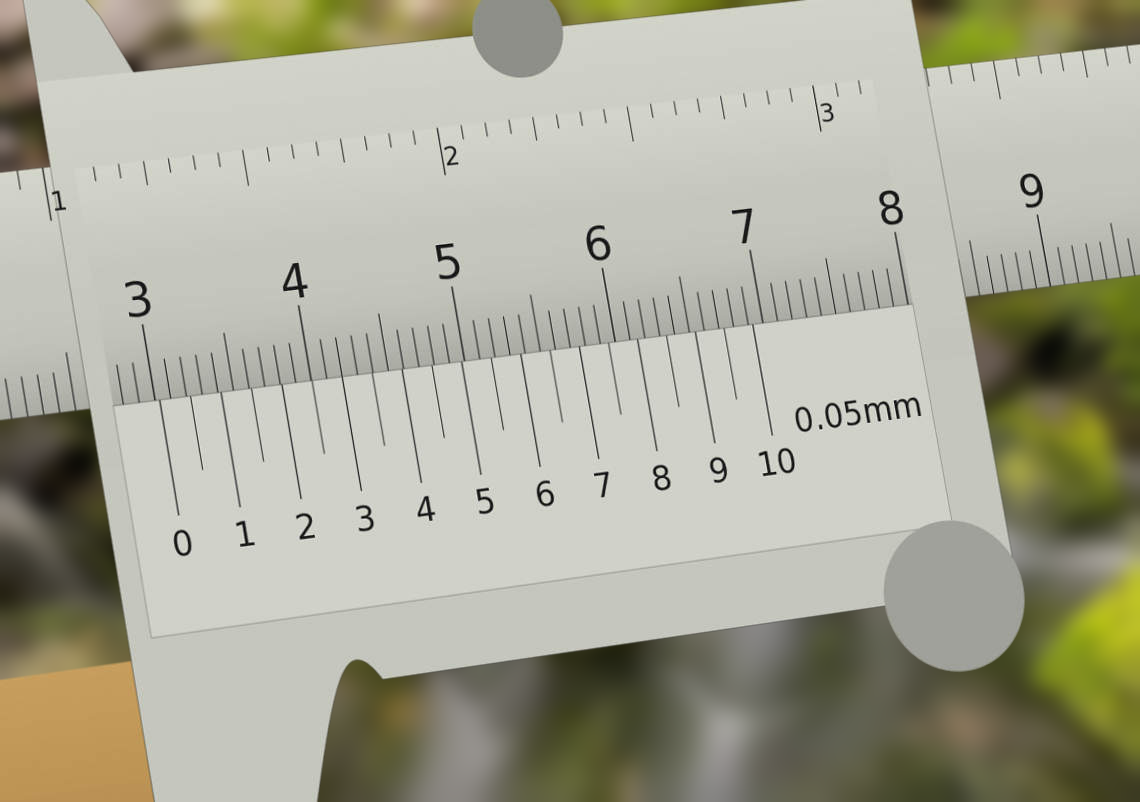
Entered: 30.3 mm
